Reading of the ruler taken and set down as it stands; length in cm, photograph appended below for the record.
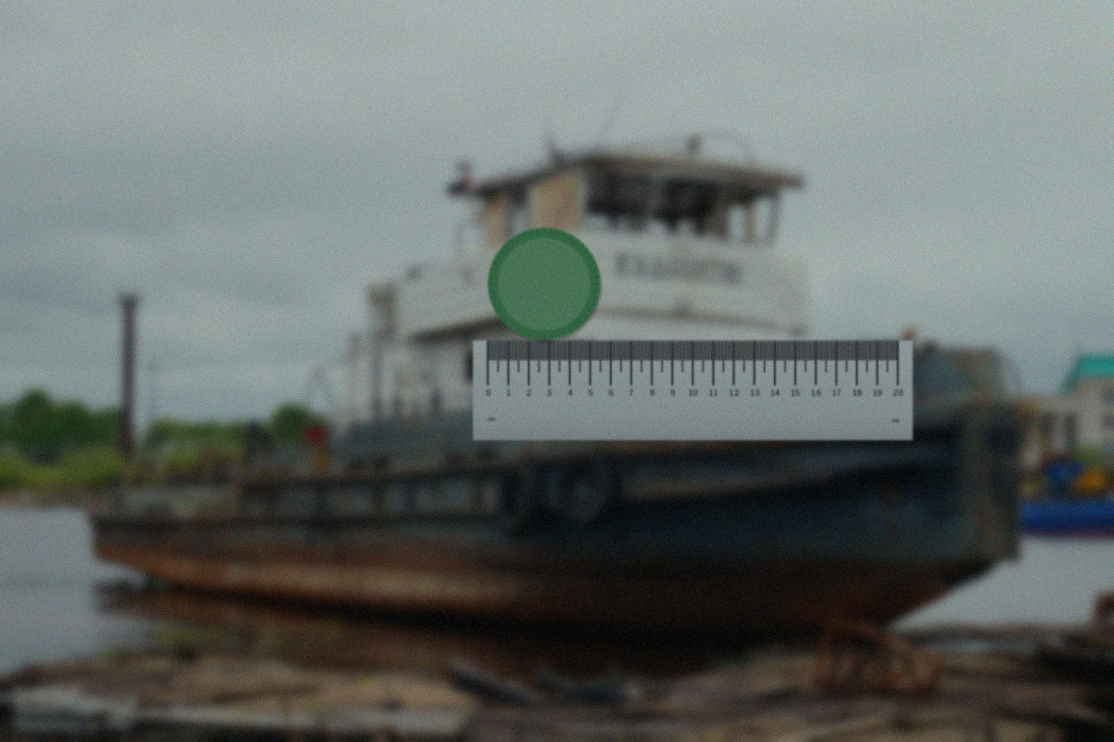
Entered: 5.5 cm
